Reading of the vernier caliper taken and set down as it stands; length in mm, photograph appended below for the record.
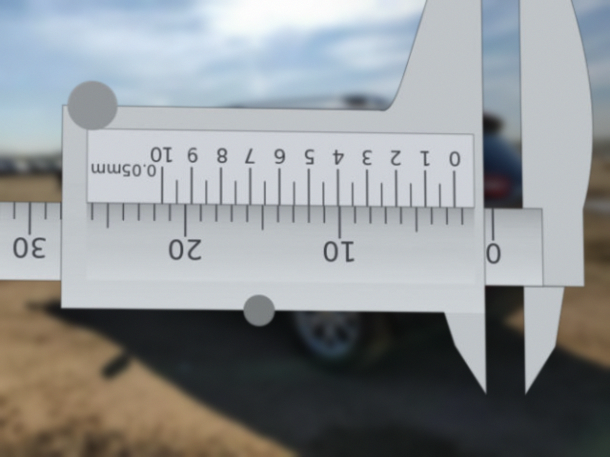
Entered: 2.5 mm
